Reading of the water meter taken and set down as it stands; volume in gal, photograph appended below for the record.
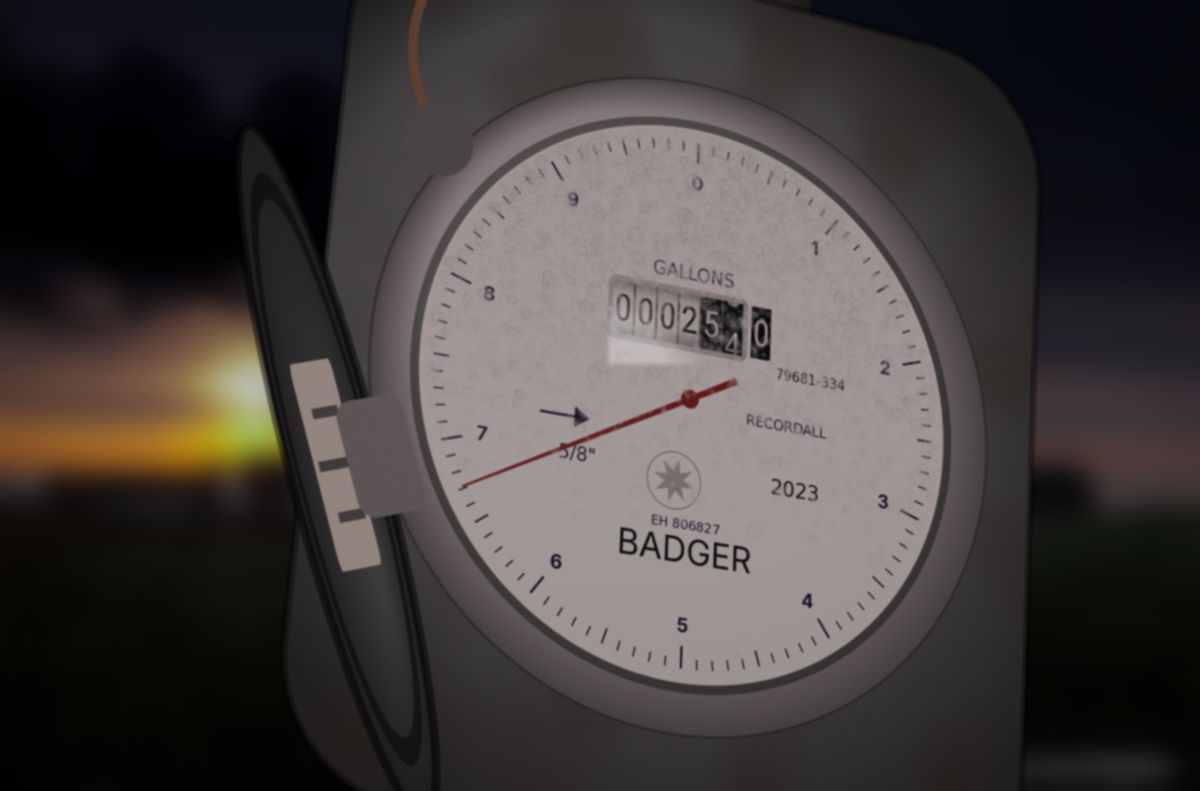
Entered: 2536.7 gal
